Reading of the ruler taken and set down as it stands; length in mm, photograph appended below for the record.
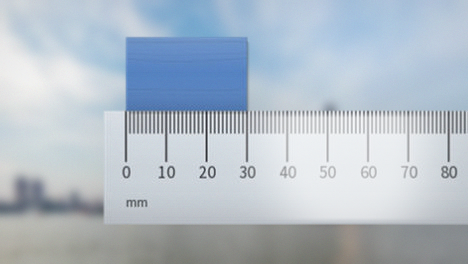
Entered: 30 mm
